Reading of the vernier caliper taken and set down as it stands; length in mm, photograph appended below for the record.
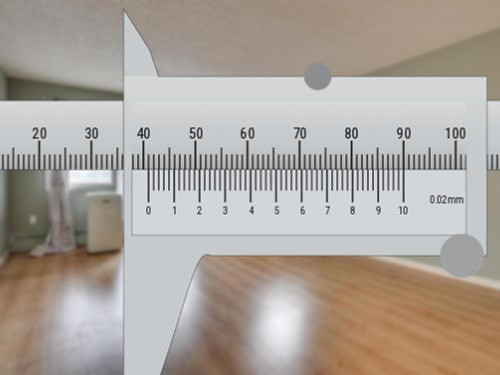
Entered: 41.0 mm
